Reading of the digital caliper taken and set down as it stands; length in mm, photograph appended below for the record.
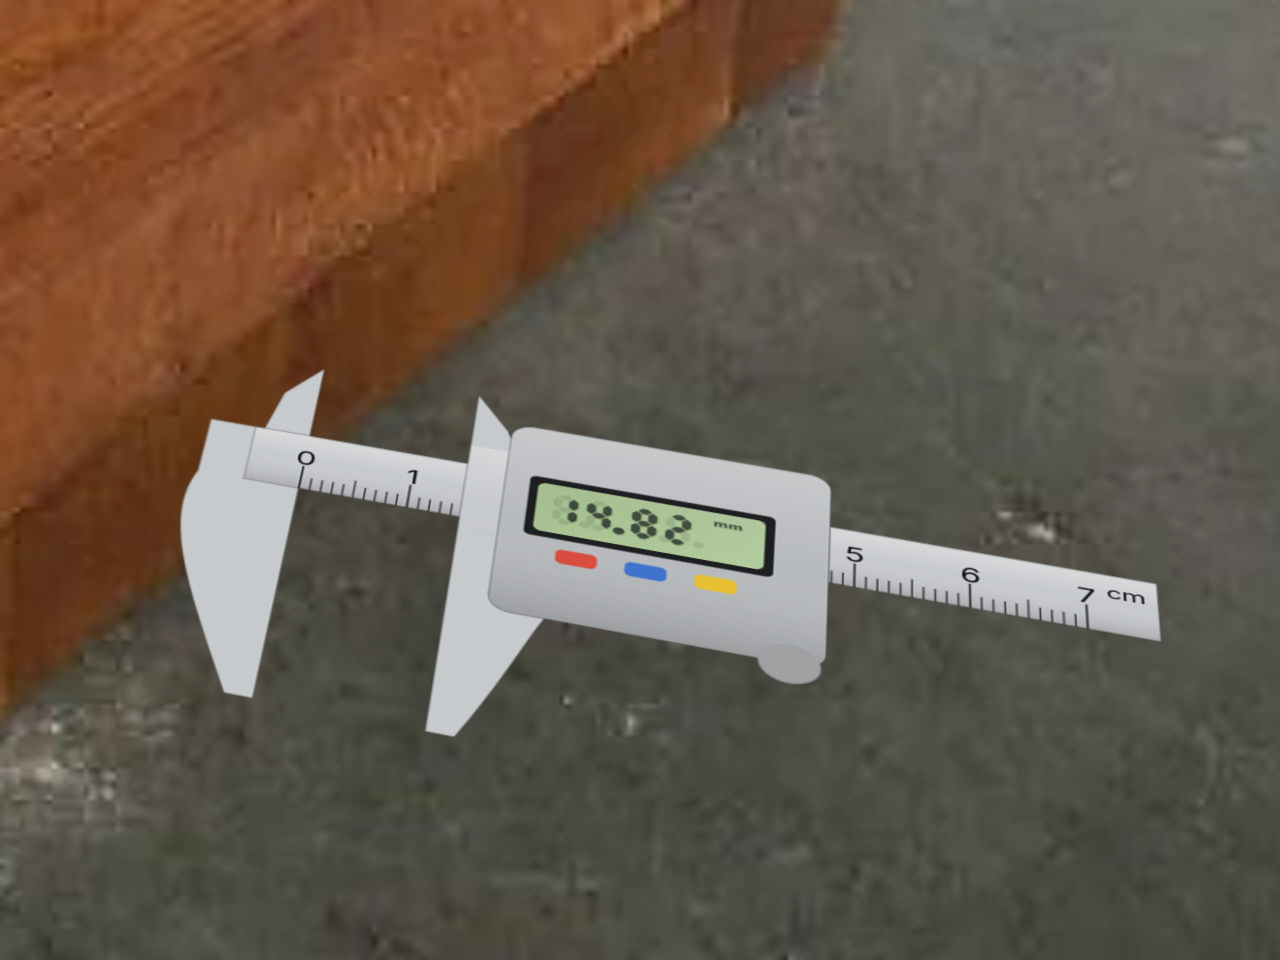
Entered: 14.82 mm
